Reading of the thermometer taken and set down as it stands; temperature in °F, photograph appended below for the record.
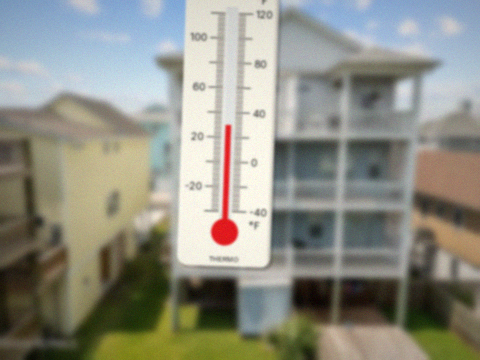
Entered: 30 °F
